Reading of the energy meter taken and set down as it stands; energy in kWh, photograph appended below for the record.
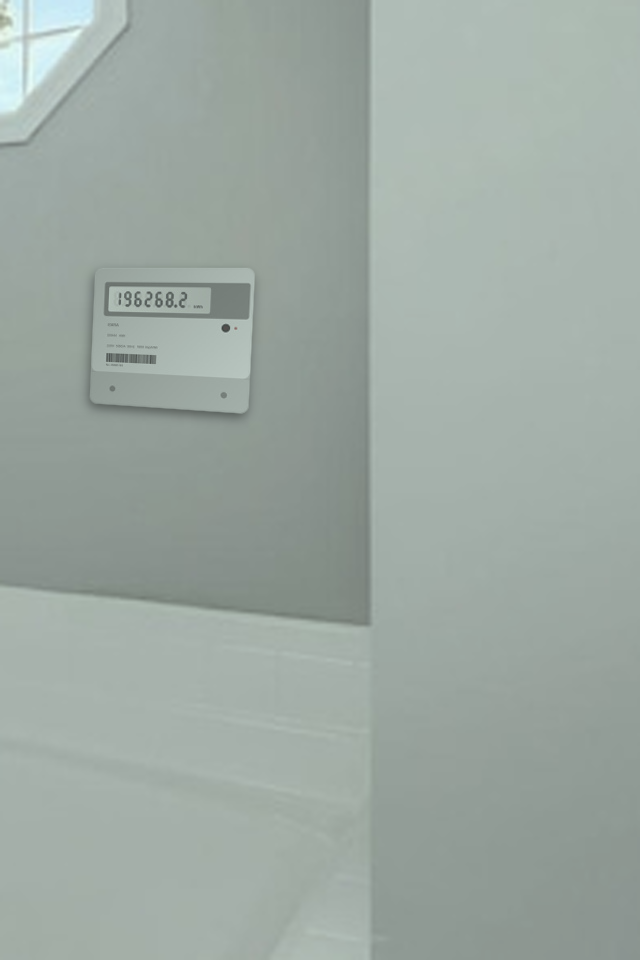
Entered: 196268.2 kWh
